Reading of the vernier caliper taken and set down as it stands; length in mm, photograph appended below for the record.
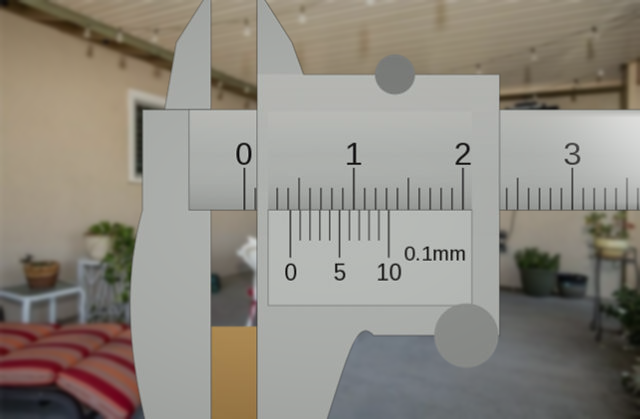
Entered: 4.2 mm
